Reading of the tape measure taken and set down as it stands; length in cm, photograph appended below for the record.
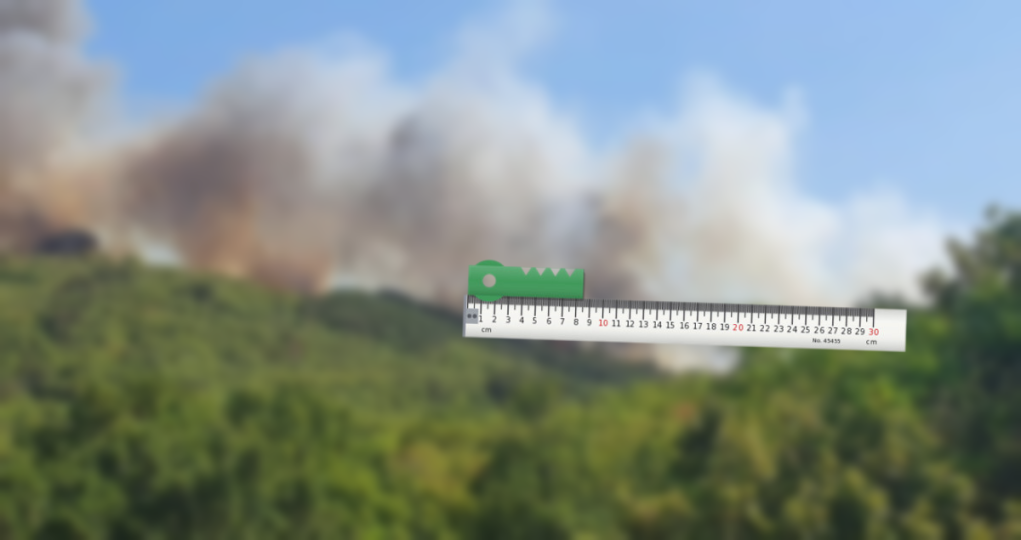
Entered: 8.5 cm
